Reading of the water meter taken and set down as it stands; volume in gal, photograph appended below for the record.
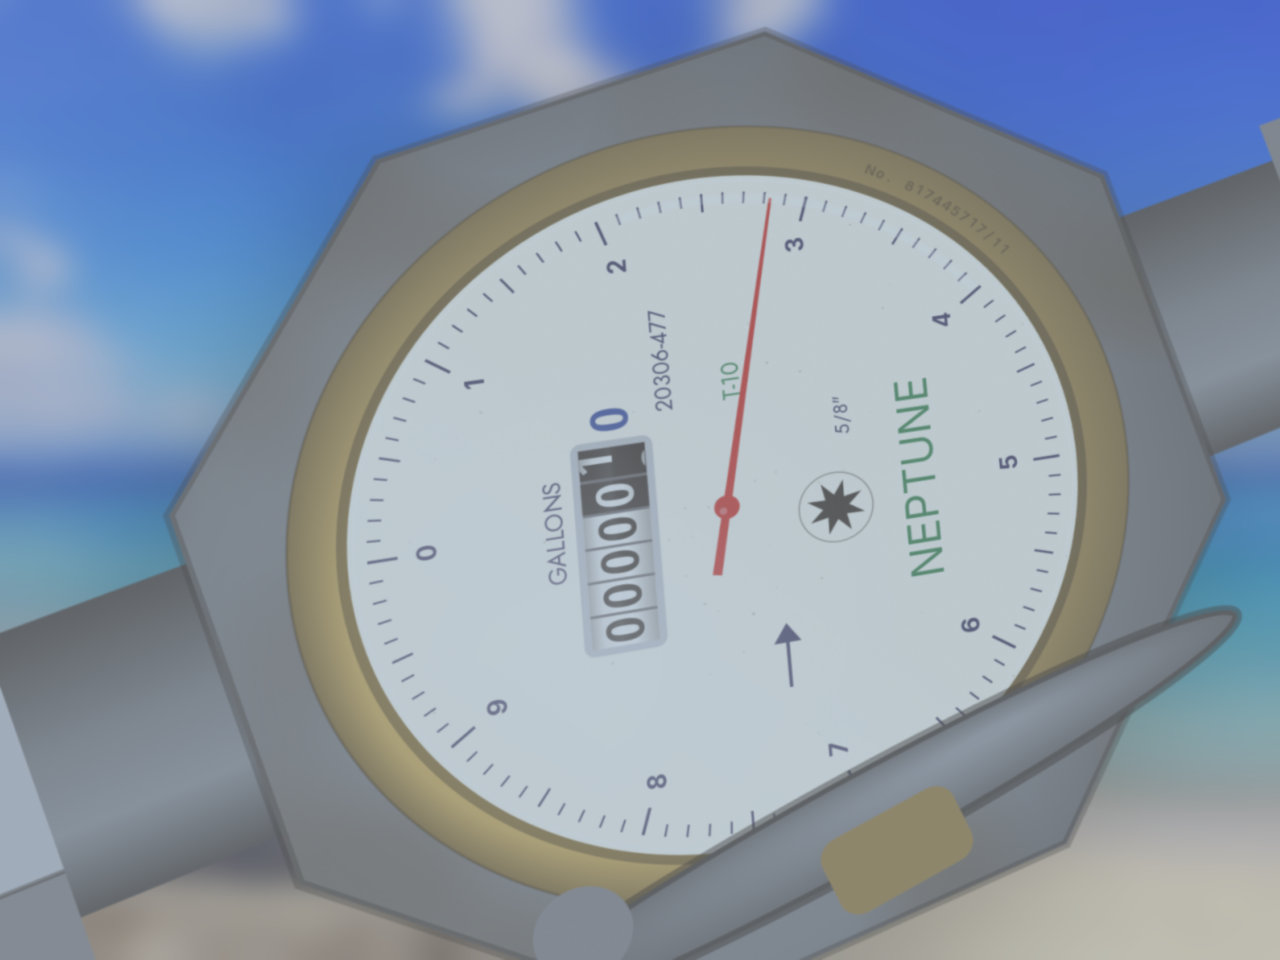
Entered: 12.8 gal
